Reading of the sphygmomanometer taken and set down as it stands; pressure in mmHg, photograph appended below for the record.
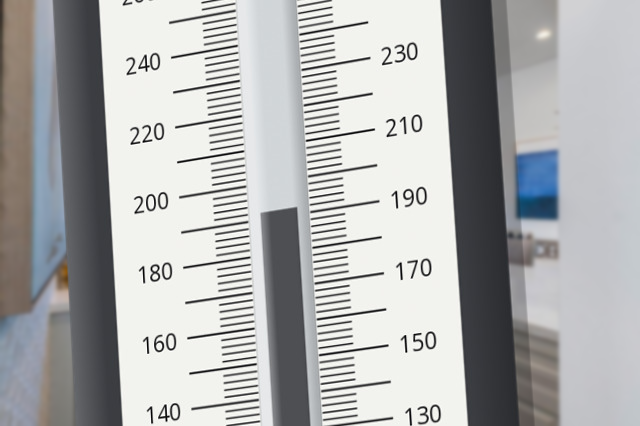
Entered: 192 mmHg
